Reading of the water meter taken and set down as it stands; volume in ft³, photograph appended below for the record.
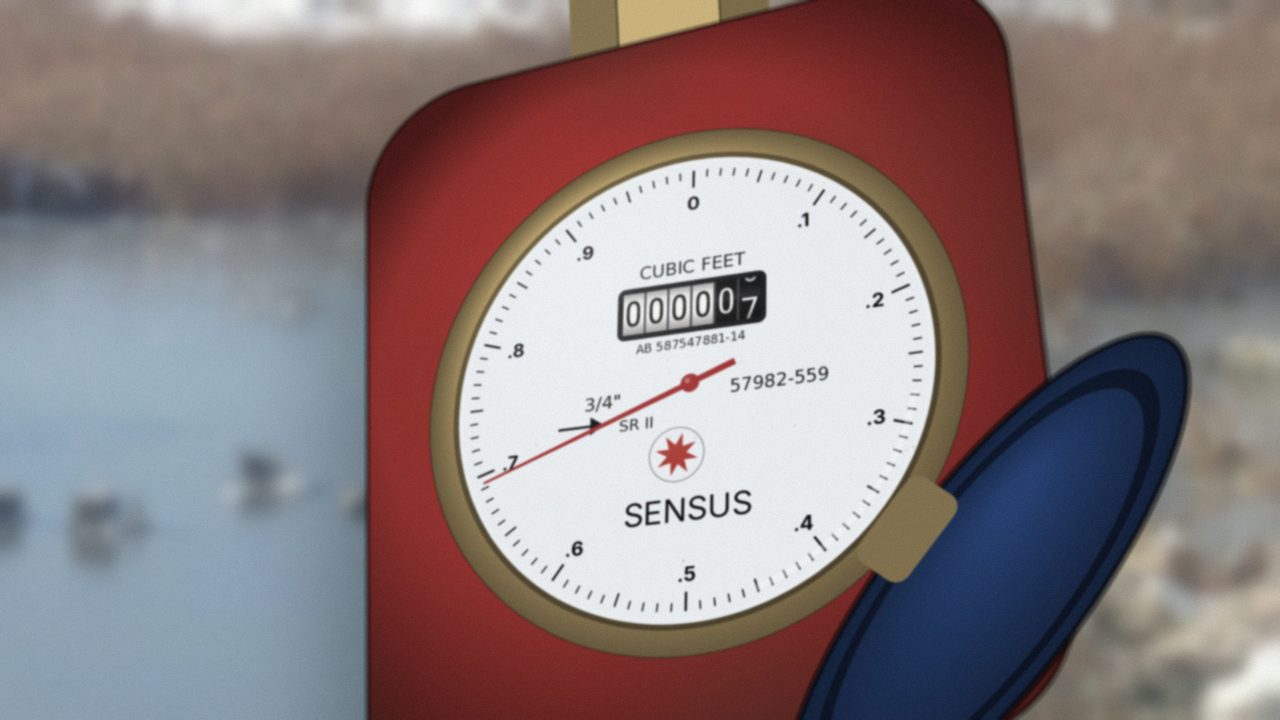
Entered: 6.69 ft³
